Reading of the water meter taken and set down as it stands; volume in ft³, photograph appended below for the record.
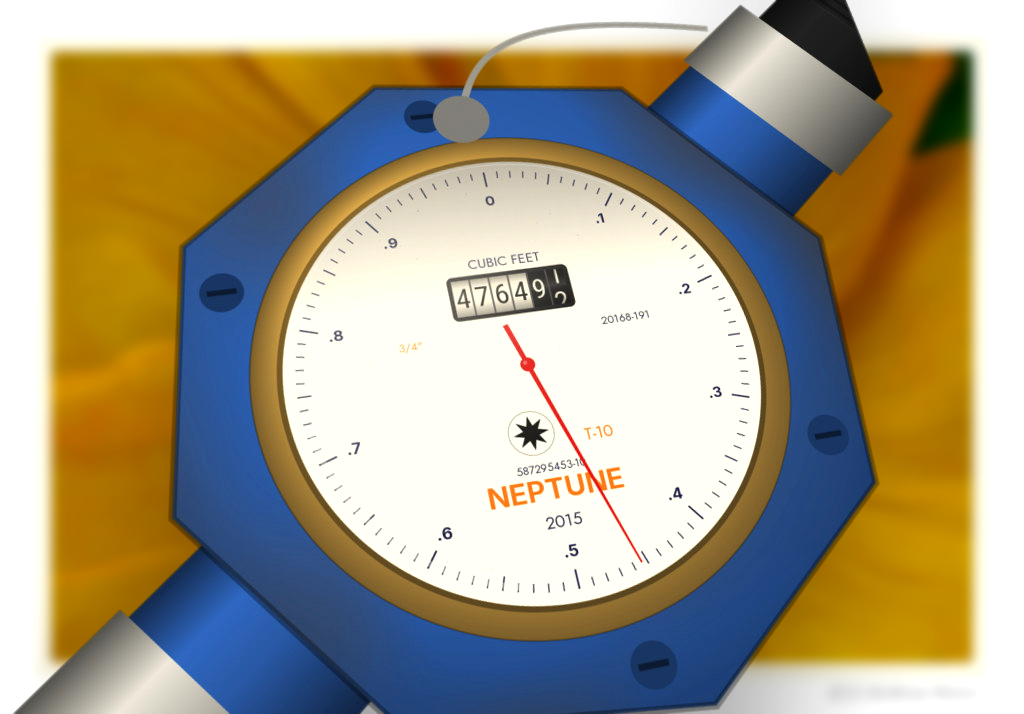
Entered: 476491.45 ft³
